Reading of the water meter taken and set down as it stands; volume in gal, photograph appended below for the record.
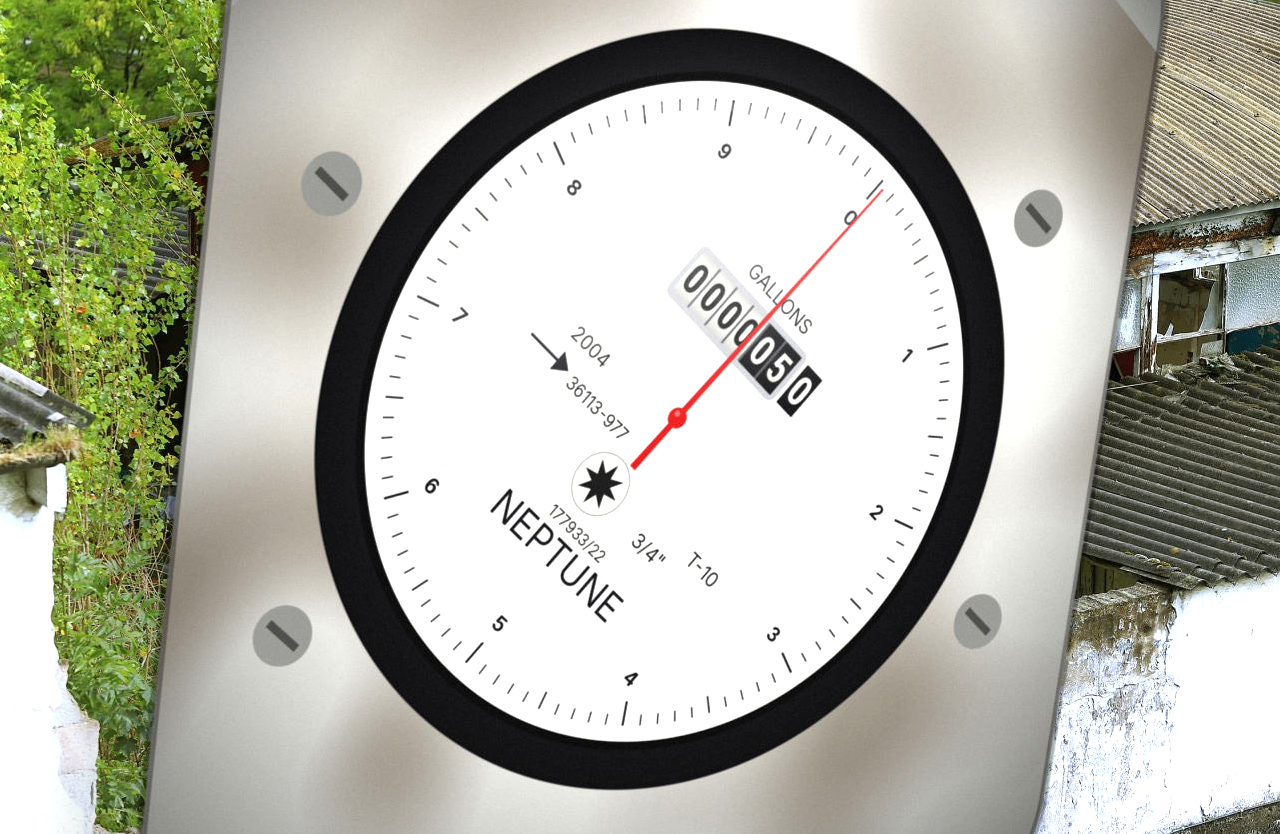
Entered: 50.0 gal
